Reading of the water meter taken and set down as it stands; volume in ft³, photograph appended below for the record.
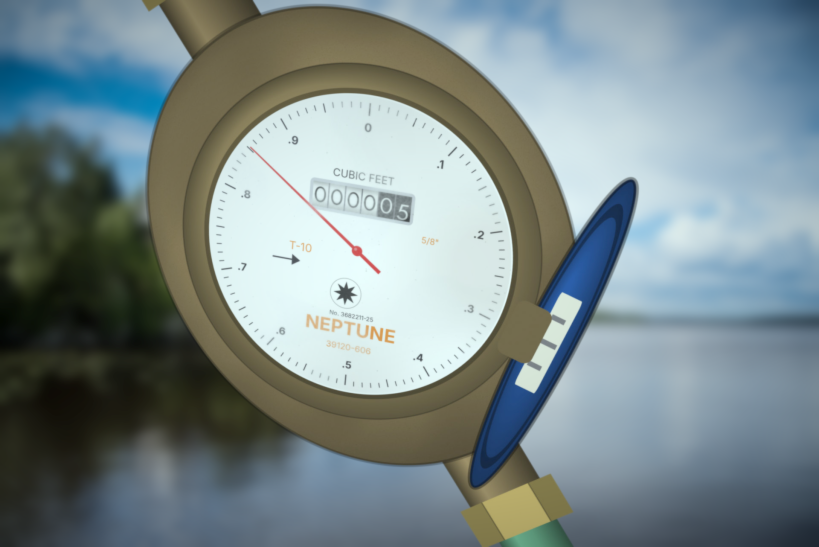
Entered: 4.85 ft³
